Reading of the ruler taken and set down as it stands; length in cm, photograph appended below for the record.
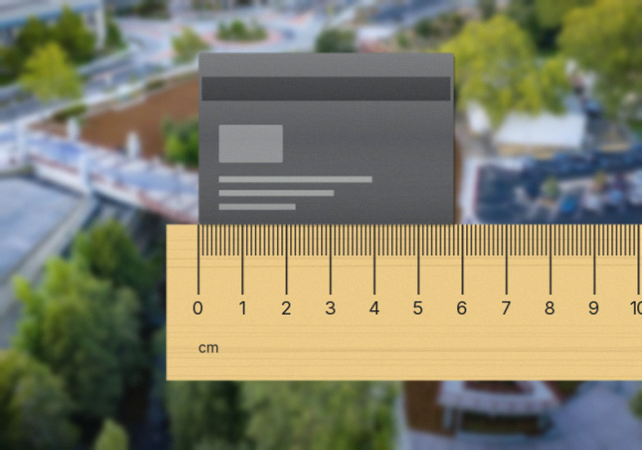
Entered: 5.8 cm
